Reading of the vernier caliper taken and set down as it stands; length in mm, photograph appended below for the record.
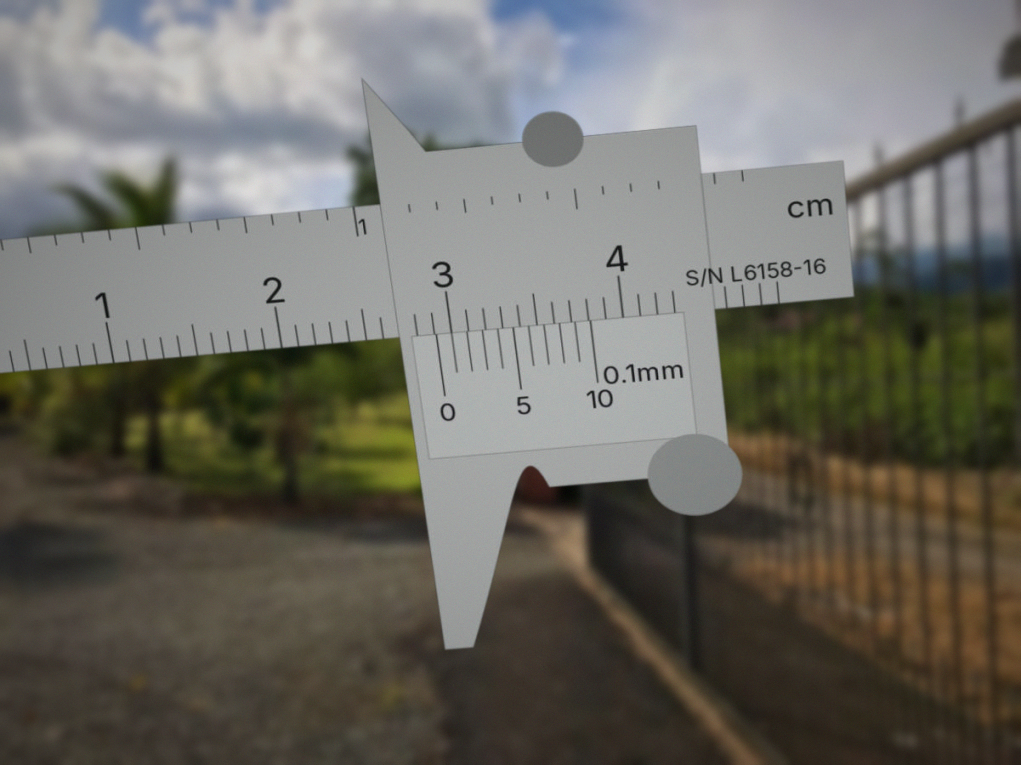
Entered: 29.1 mm
